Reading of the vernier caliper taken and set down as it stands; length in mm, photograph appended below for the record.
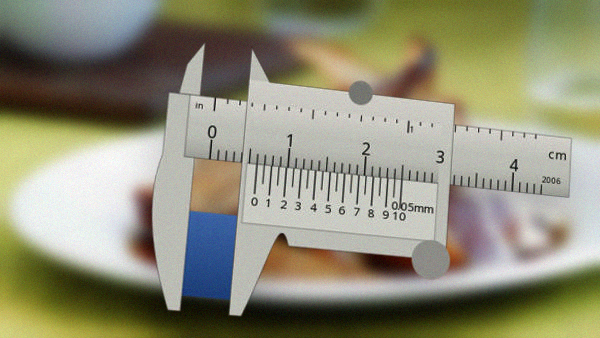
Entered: 6.0 mm
